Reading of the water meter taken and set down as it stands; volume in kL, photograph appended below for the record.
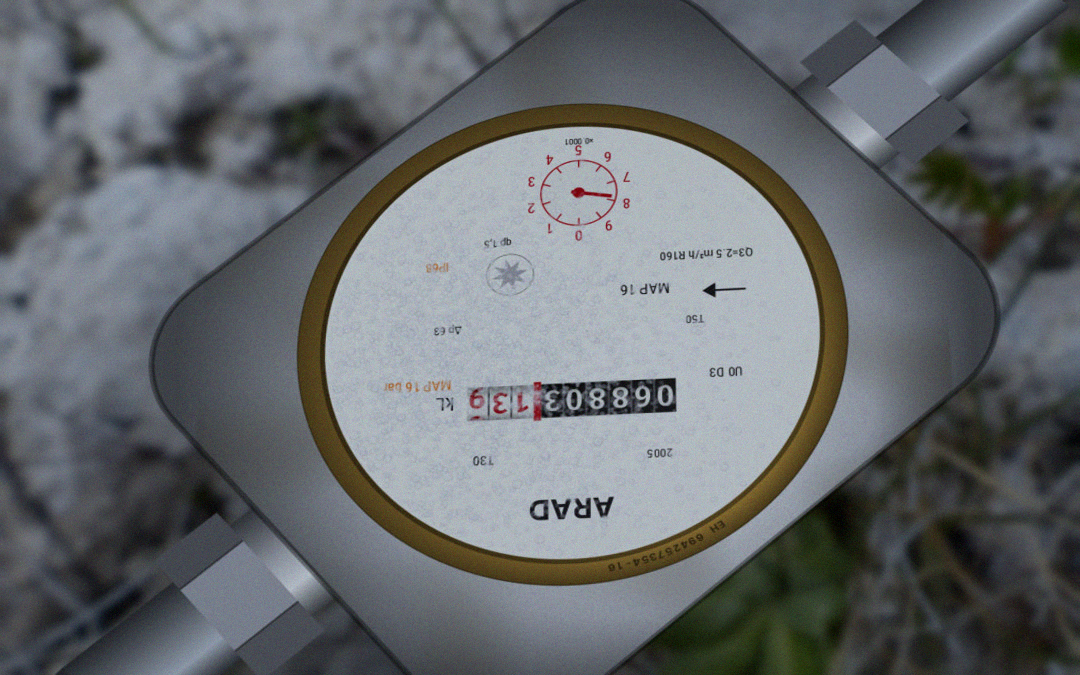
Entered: 68803.1387 kL
